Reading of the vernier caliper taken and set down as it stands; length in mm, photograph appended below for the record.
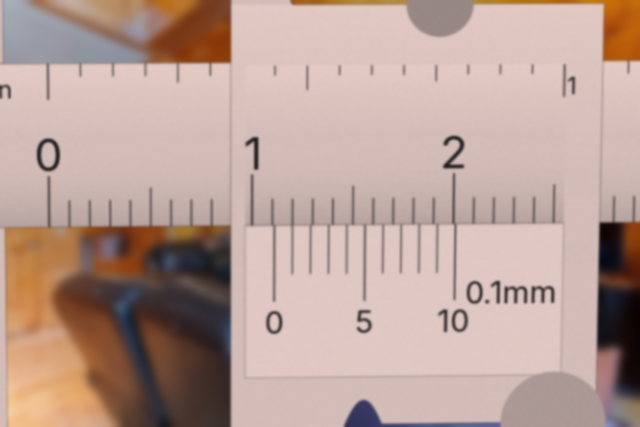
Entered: 11.1 mm
